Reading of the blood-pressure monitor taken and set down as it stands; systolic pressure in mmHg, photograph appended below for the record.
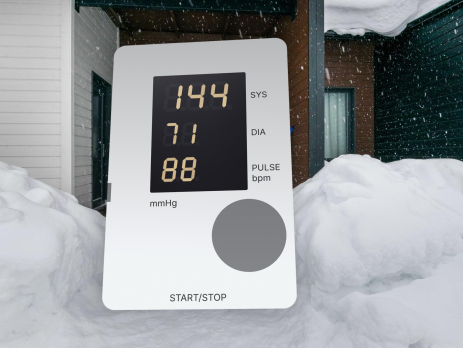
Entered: 144 mmHg
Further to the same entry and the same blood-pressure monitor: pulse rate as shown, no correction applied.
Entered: 88 bpm
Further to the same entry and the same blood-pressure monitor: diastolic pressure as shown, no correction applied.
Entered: 71 mmHg
